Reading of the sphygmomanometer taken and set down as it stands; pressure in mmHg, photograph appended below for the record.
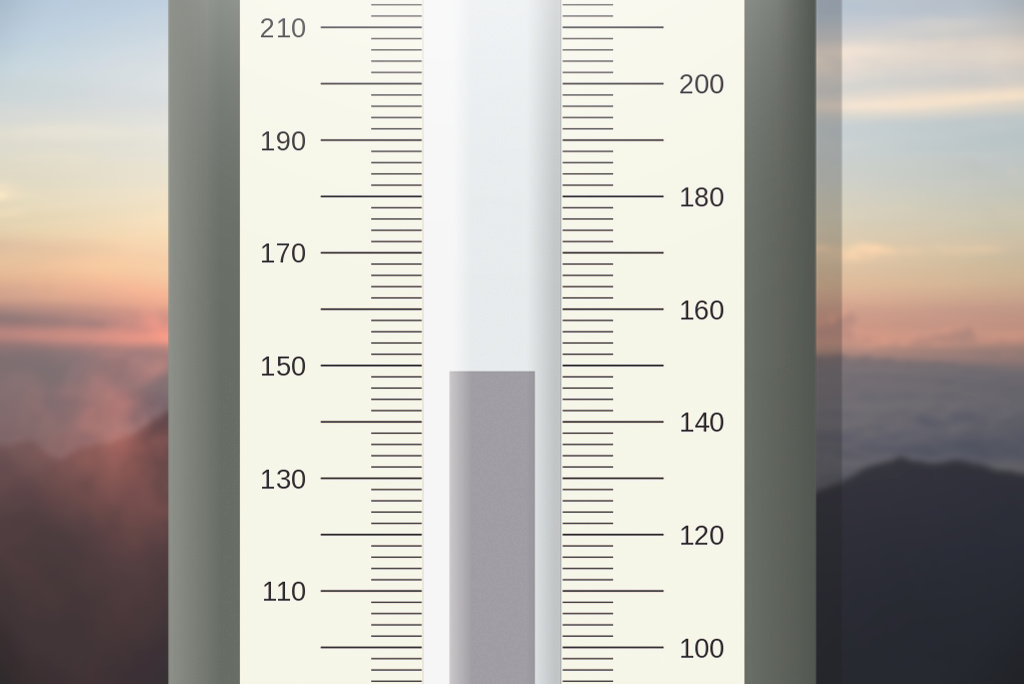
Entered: 149 mmHg
